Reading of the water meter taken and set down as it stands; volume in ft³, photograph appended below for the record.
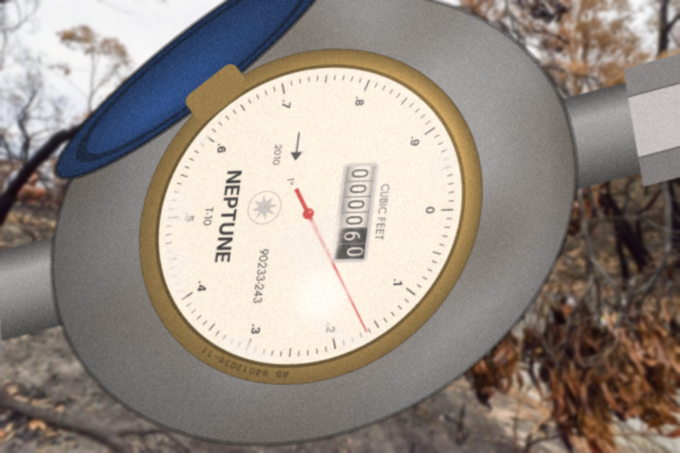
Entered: 60.16 ft³
